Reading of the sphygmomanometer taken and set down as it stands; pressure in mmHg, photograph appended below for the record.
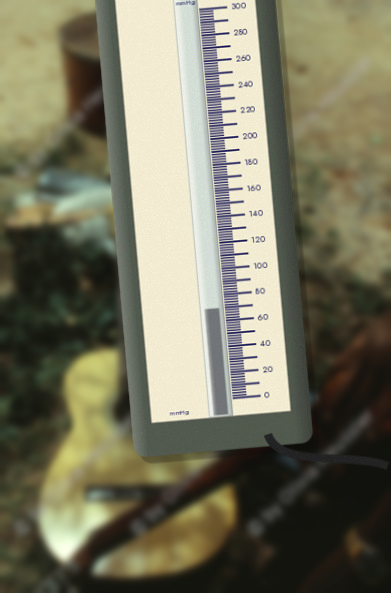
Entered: 70 mmHg
